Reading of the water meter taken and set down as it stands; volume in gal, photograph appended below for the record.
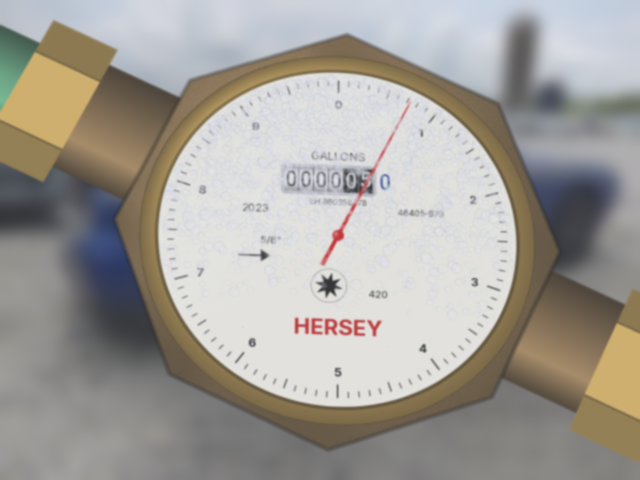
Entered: 50.7 gal
